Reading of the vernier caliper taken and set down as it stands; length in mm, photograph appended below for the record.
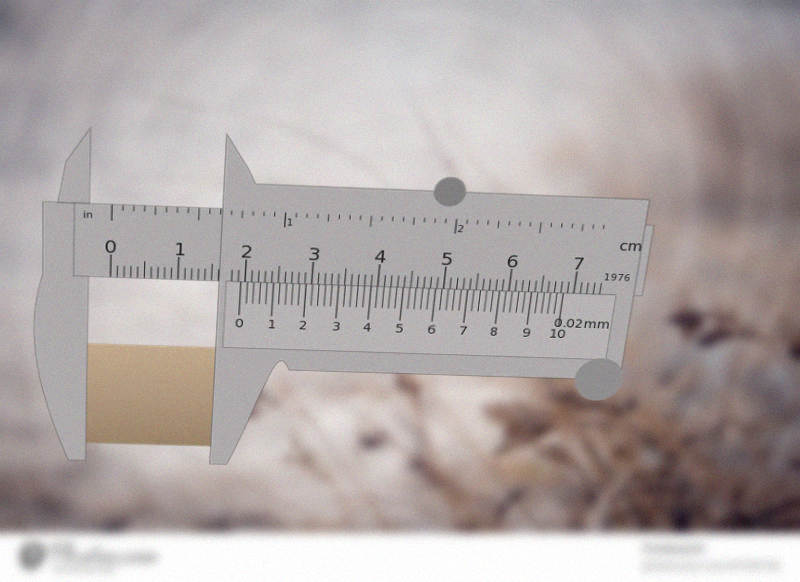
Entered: 19.4 mm
